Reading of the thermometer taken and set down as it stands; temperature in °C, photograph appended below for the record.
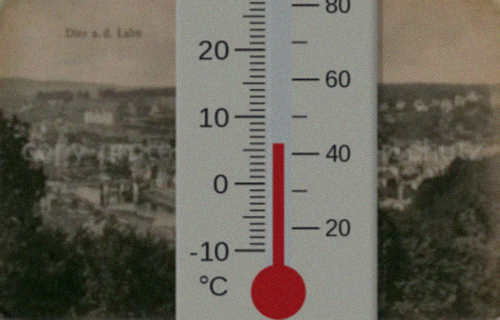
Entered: 6 °C
